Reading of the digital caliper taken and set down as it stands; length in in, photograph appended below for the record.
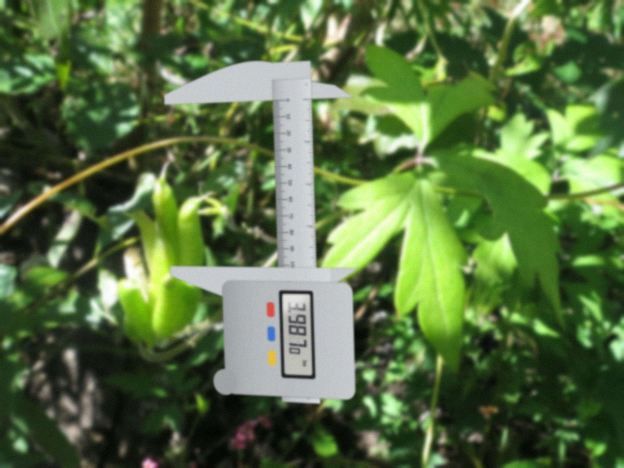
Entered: 3.9870 in
